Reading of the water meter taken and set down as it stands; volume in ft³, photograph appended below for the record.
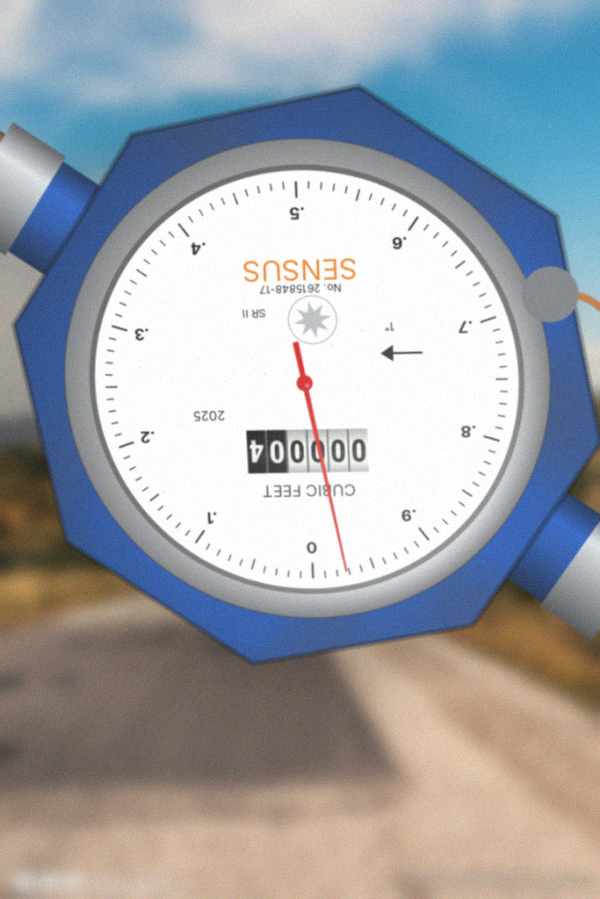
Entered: 3.97 ft³
